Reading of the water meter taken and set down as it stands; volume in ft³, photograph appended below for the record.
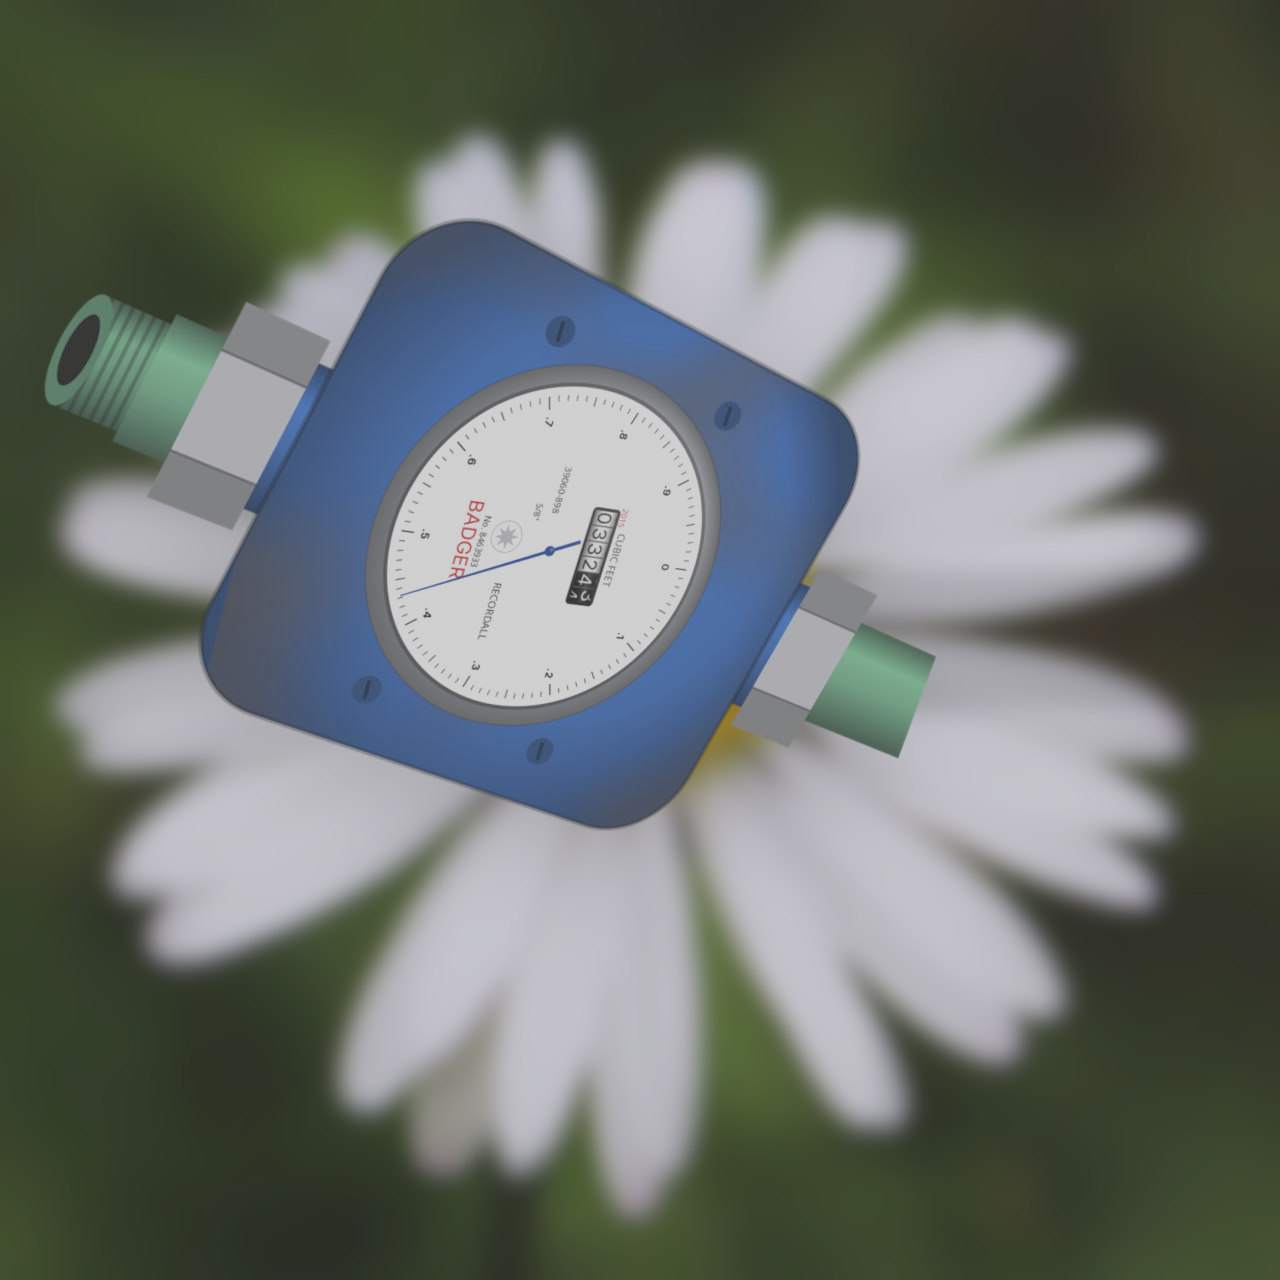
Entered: 33243.43 ft³
